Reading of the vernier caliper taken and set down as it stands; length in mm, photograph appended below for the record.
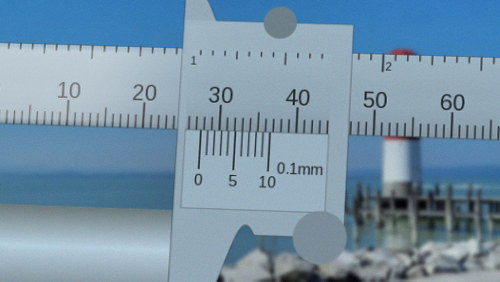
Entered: 27.6 mm
